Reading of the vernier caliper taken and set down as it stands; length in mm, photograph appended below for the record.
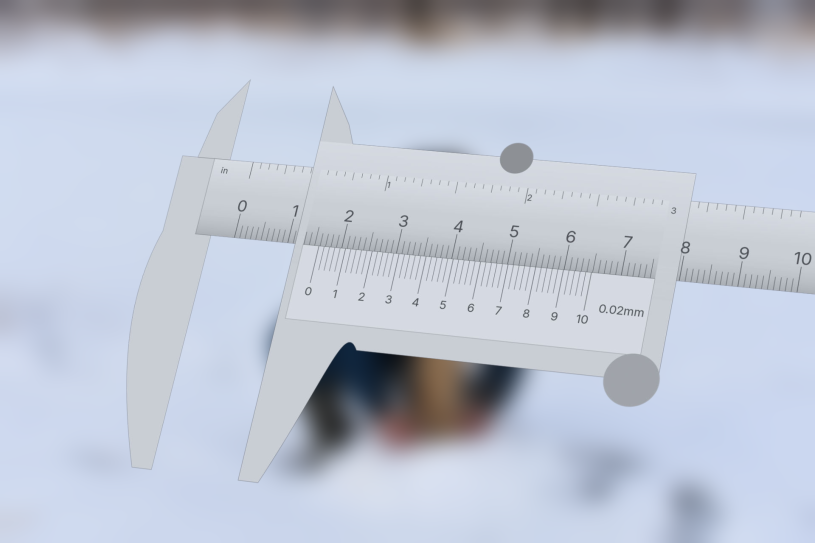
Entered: 15.8 mm
